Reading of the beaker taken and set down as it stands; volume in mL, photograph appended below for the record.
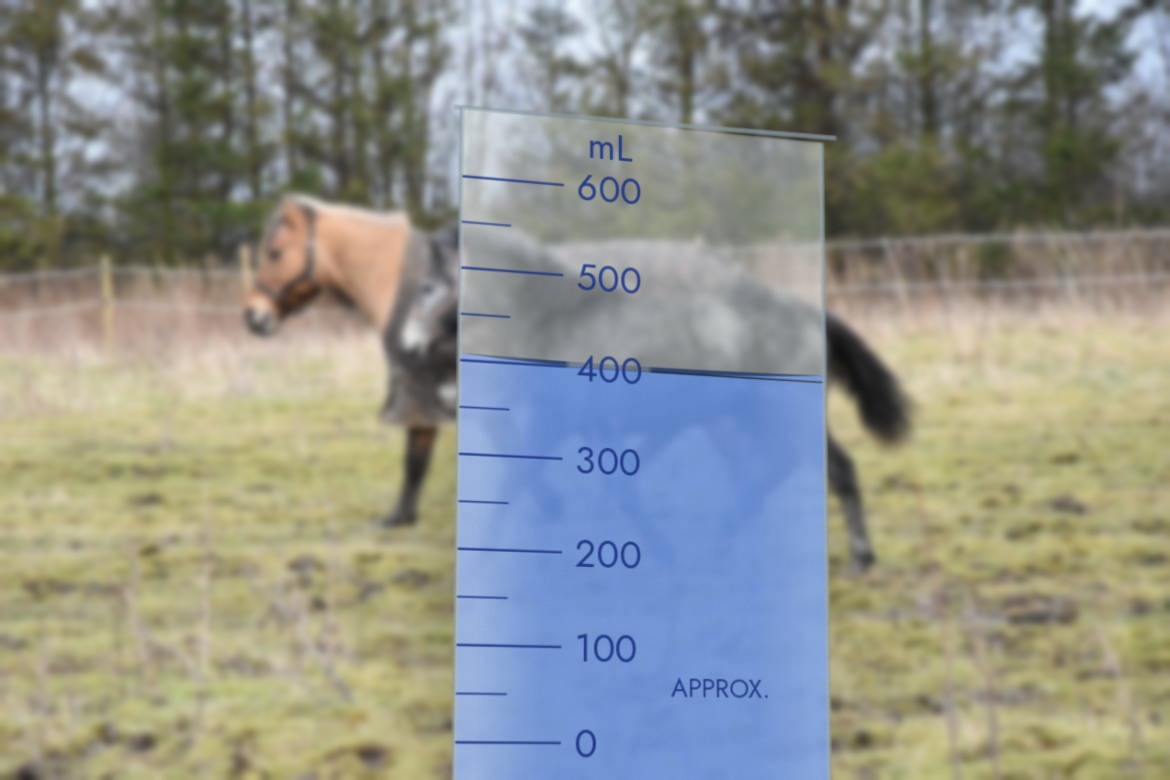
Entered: 400 mL
